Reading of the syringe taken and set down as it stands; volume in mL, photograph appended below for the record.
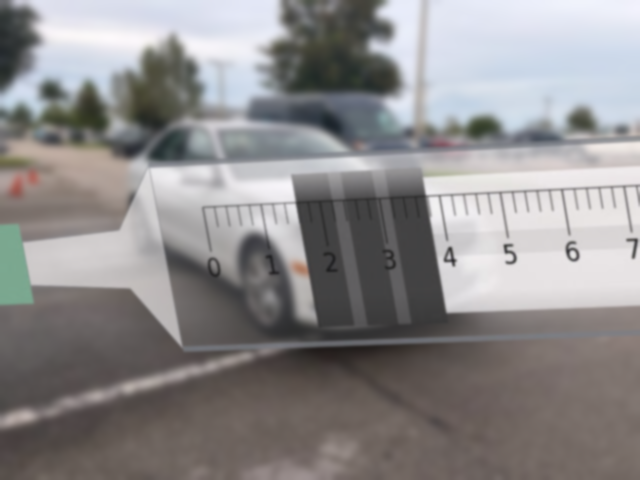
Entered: 1.6 mL
